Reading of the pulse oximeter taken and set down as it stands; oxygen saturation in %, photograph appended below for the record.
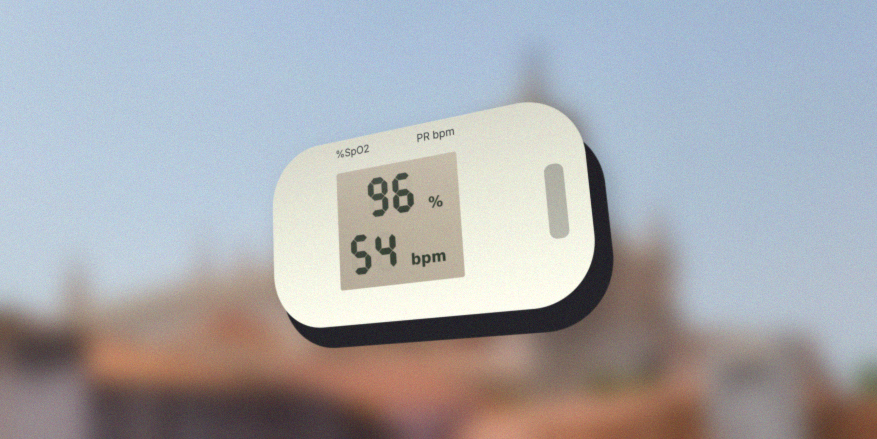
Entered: 96 %
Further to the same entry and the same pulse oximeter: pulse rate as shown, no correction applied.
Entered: 54 bpm
